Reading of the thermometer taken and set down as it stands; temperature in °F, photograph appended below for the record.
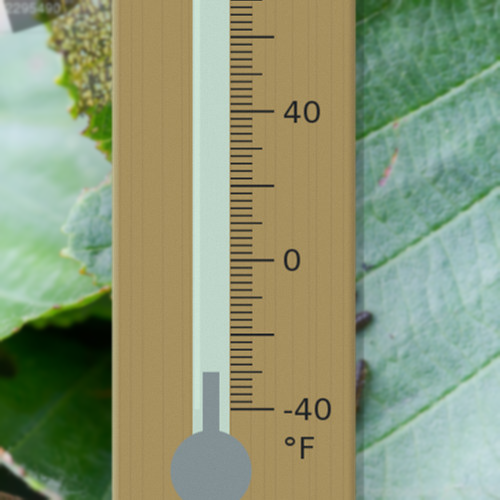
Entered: -30 °F
